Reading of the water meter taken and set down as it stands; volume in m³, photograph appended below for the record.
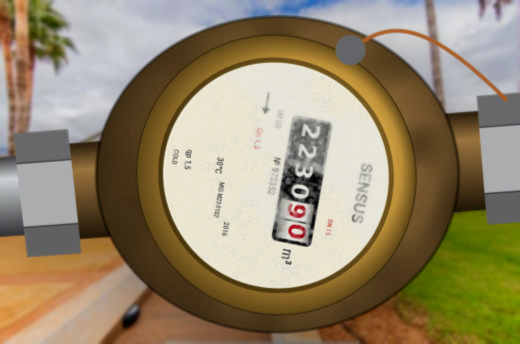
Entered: 2230.90 m³
